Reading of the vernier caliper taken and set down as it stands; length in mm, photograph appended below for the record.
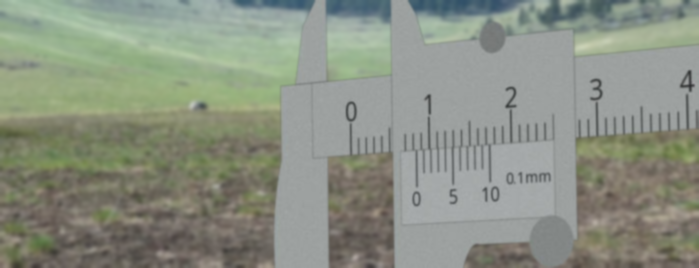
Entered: 8.4 mm
